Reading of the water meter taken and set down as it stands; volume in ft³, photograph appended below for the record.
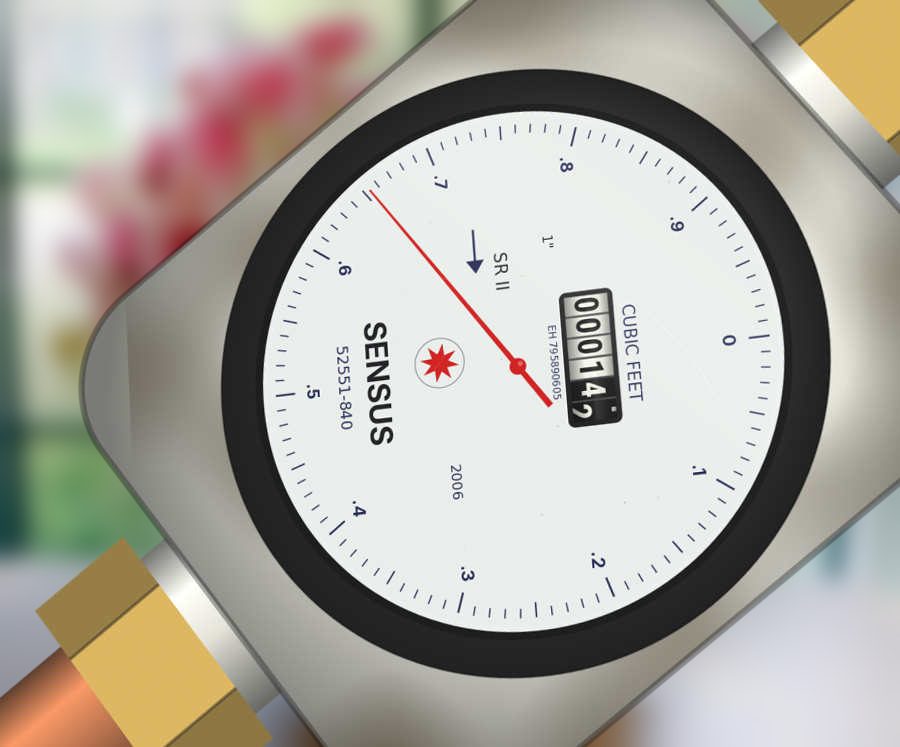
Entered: 141.65 ft³
